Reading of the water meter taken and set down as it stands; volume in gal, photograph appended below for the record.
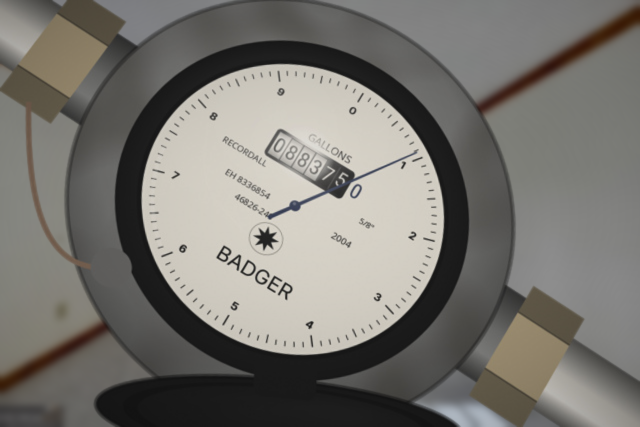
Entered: 883750.9 gal
